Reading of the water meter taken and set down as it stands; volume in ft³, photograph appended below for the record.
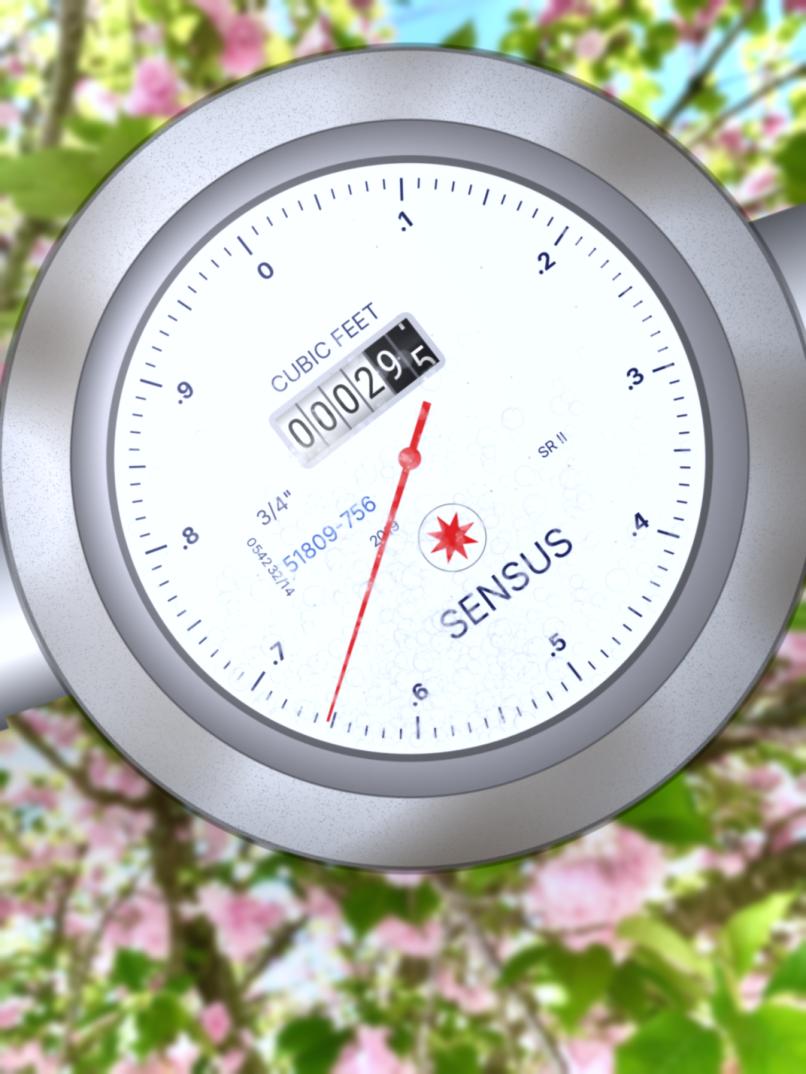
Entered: 294.65 ft³
